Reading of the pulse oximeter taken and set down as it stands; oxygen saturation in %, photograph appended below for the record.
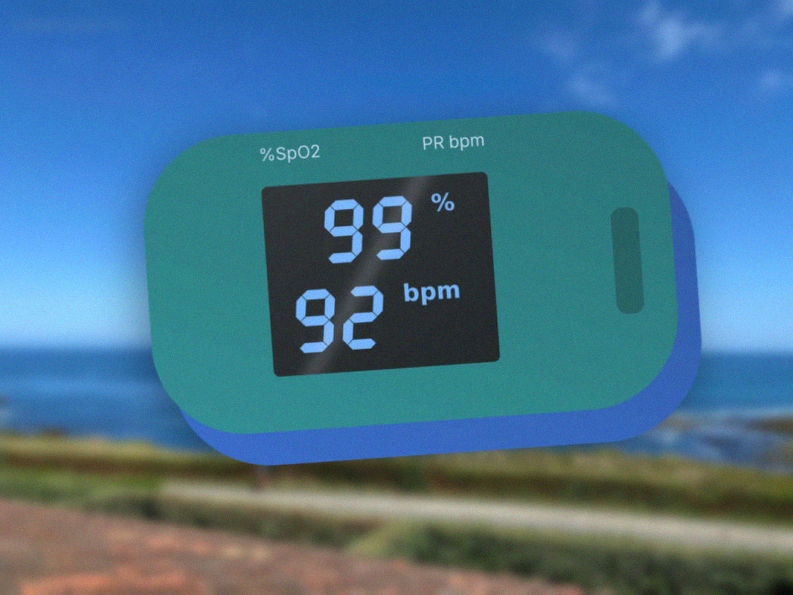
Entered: 99 %
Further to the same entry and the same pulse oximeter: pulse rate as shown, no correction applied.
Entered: 92 bpm
